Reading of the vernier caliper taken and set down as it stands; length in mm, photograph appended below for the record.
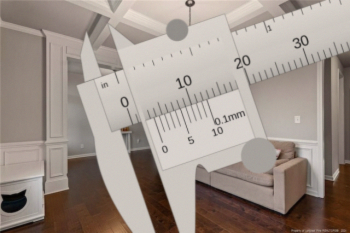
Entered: 3.6 mm
